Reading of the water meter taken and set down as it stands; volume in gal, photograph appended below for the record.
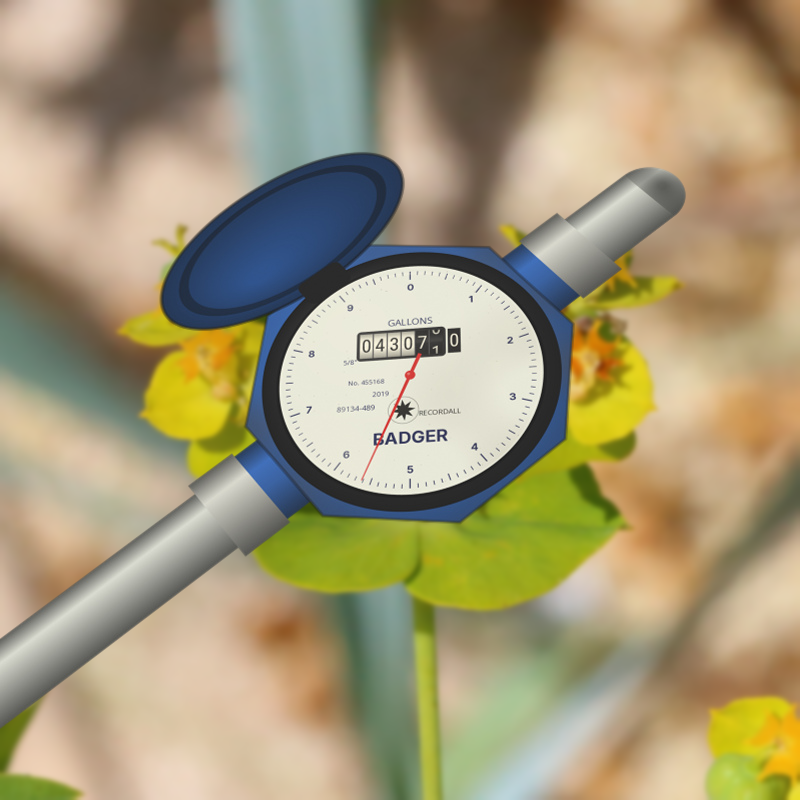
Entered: 430705.6 gal
